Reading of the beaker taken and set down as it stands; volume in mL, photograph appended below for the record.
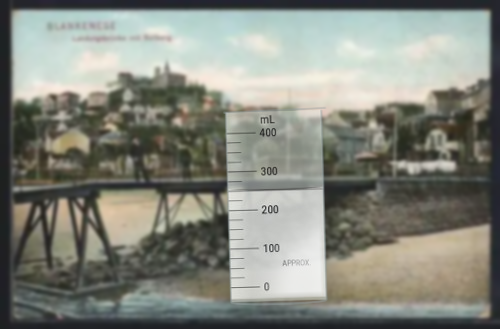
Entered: 250 mL
